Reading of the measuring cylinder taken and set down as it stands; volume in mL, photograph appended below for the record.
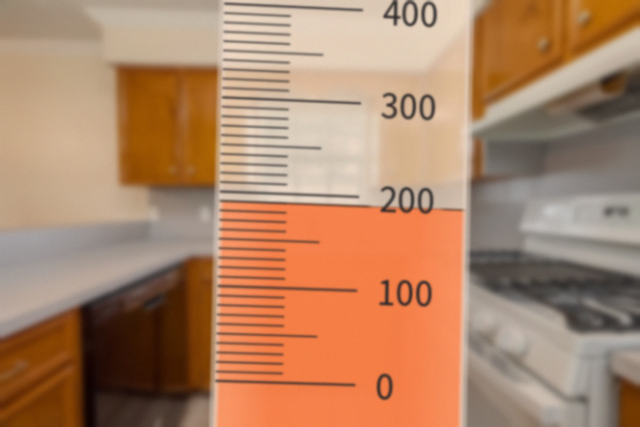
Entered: 190 mL
